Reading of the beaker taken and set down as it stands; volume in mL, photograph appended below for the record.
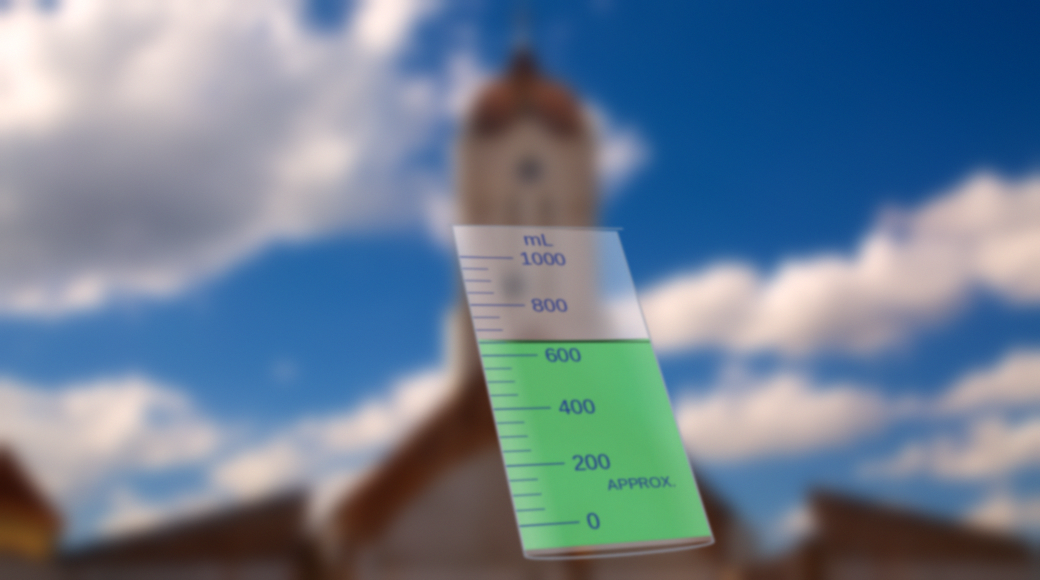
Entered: 650 mL
